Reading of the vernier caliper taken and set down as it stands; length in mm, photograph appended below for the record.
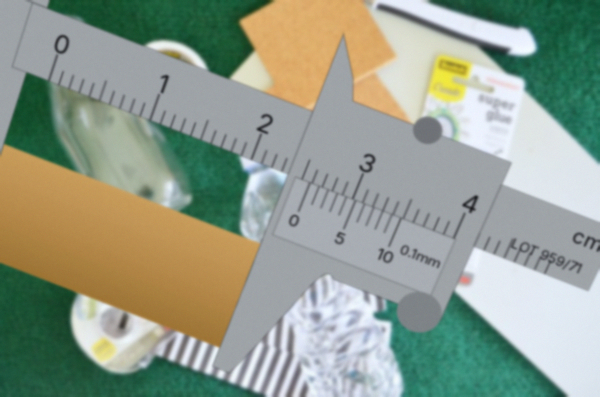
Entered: 25.8 mm
